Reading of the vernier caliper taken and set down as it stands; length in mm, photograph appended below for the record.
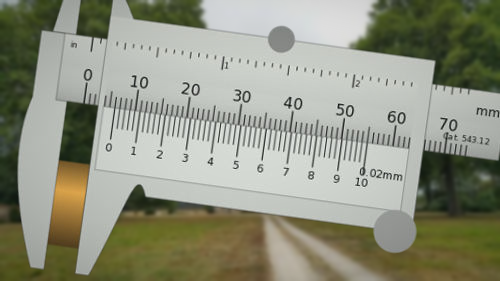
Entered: 6.0 mm
